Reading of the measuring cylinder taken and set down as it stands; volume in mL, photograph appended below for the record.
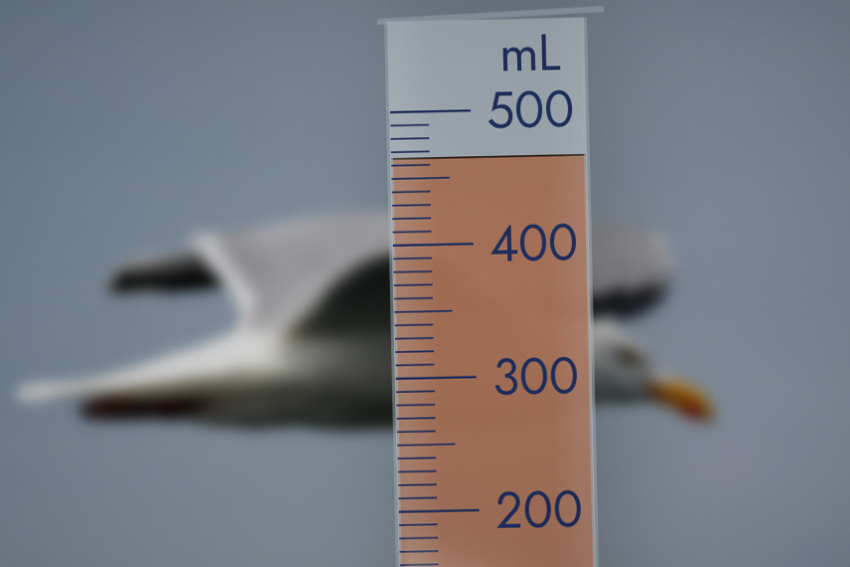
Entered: 465 mL
